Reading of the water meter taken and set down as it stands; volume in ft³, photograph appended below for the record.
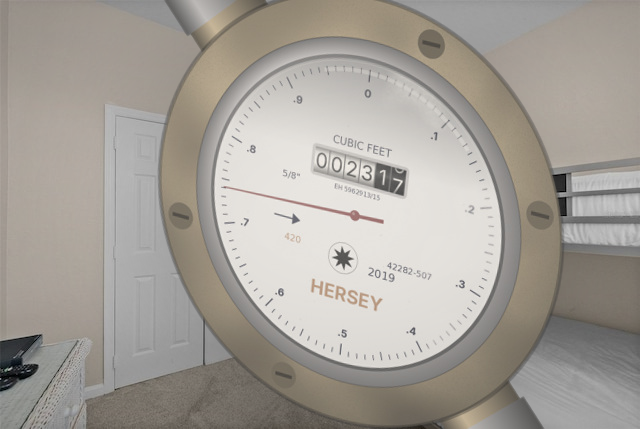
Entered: 2316.74 ft³
